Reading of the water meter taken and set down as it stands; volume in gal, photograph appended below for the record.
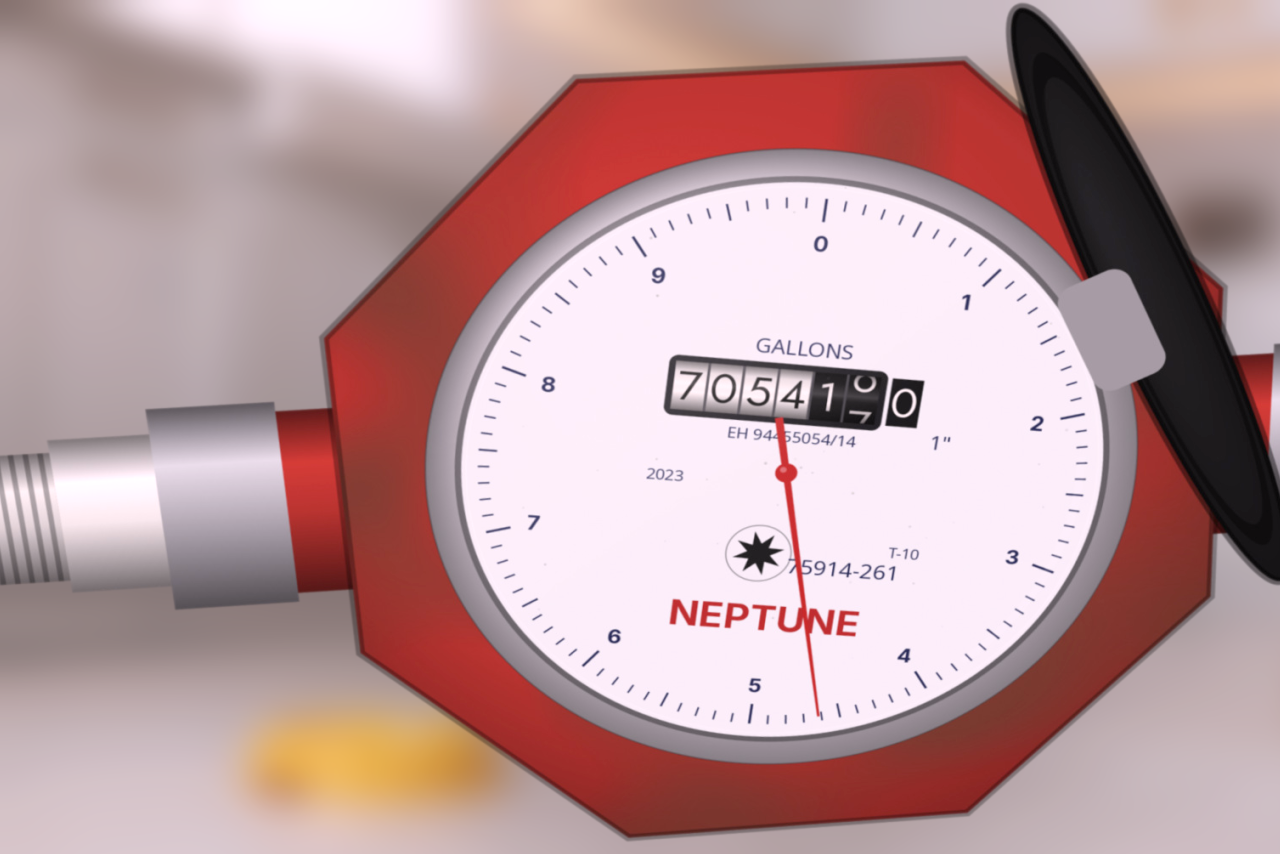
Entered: 7054164.6 gal
